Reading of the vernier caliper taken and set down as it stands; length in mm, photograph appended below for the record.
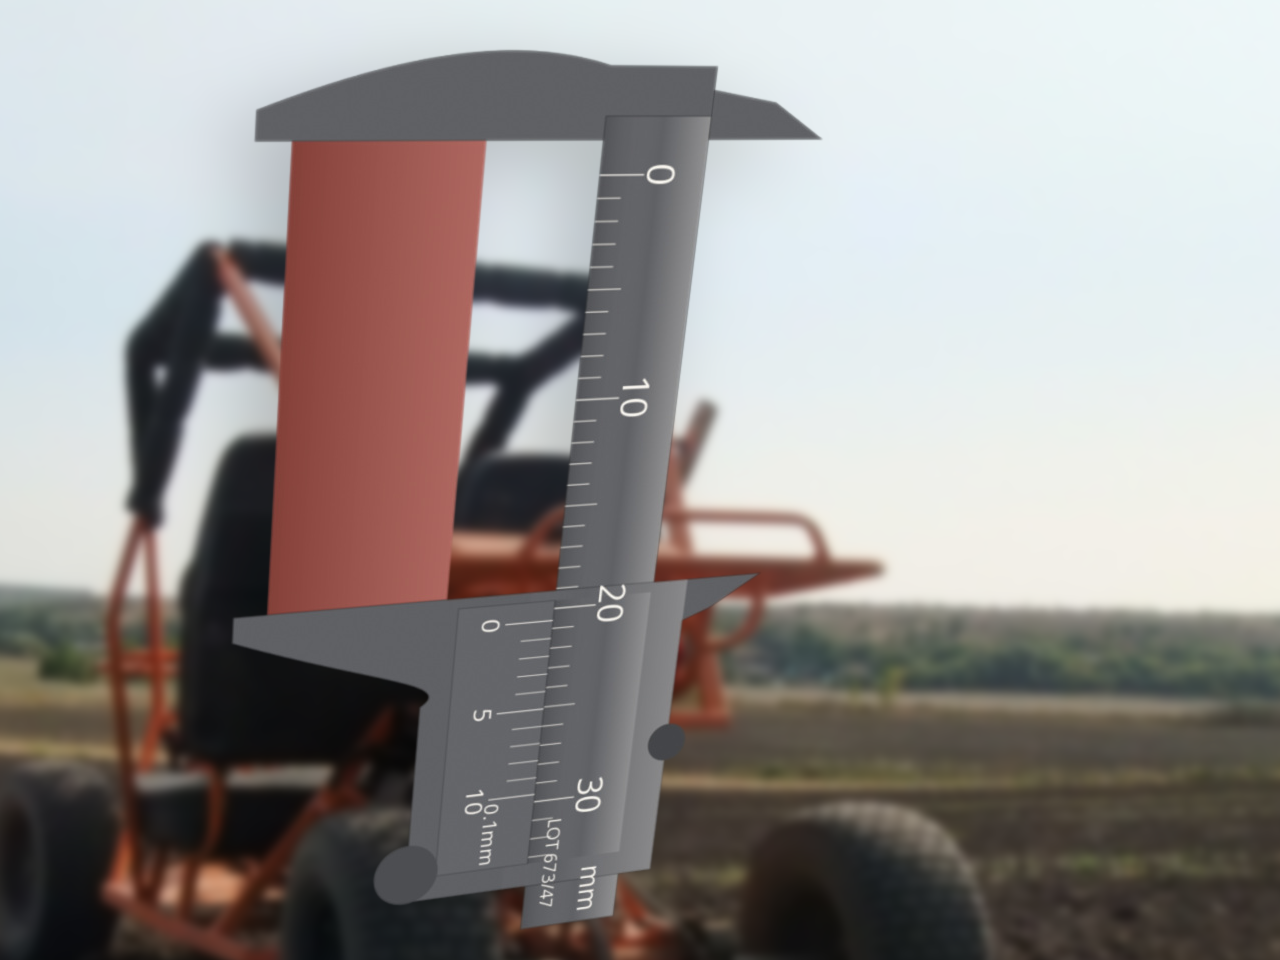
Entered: 20.6 mm
